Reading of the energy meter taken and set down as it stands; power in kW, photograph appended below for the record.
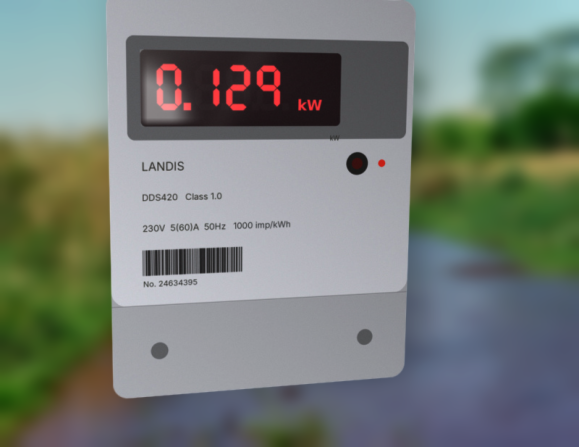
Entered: 0.129 kW
